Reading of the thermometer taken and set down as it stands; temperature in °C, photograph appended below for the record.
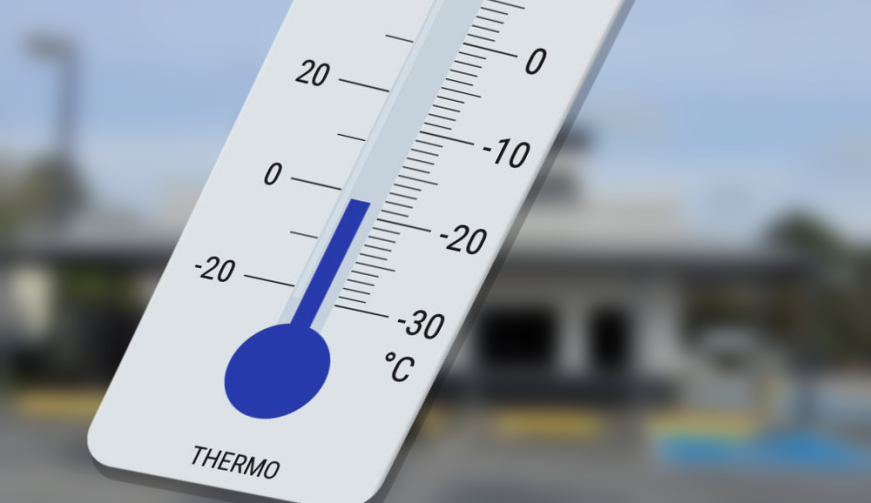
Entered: -18.5 °C
